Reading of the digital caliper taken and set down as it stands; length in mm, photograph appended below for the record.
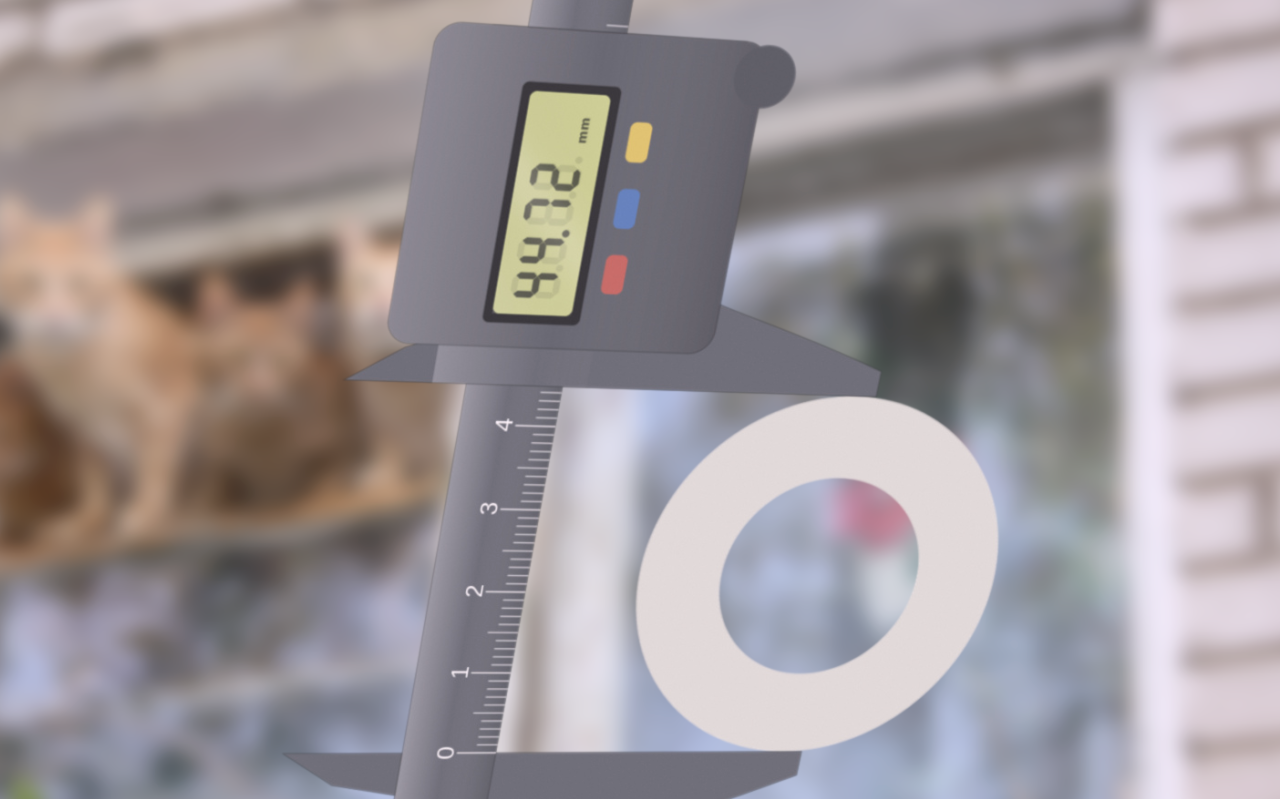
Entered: 44.72 mm
